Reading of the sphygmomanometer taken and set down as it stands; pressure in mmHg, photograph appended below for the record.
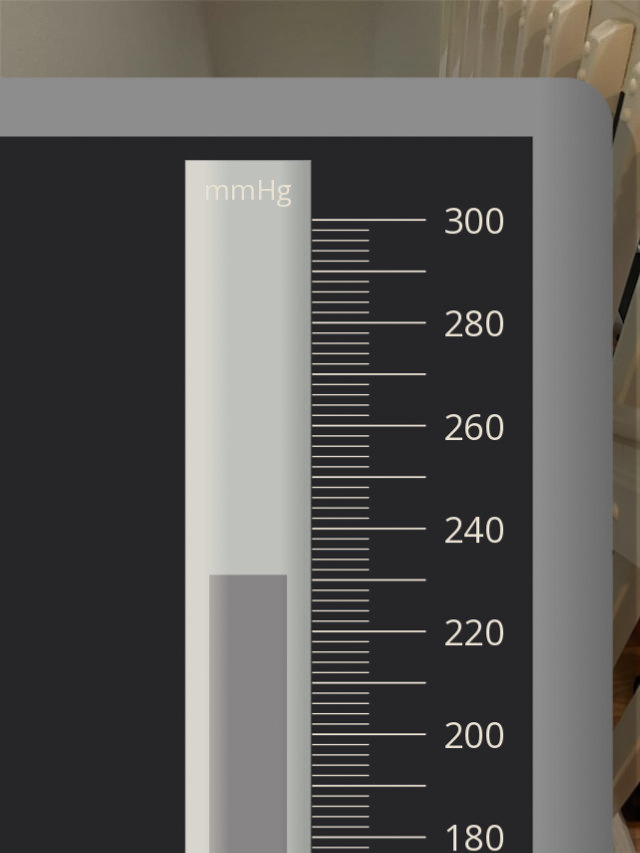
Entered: 231 mmHg
